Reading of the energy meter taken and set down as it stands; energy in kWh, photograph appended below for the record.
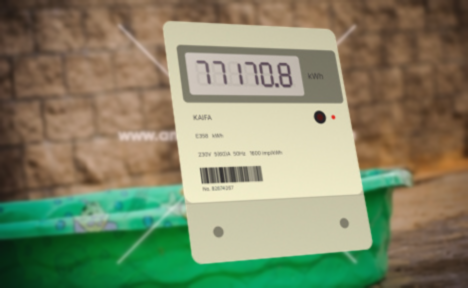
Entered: 77170.8 kWh
